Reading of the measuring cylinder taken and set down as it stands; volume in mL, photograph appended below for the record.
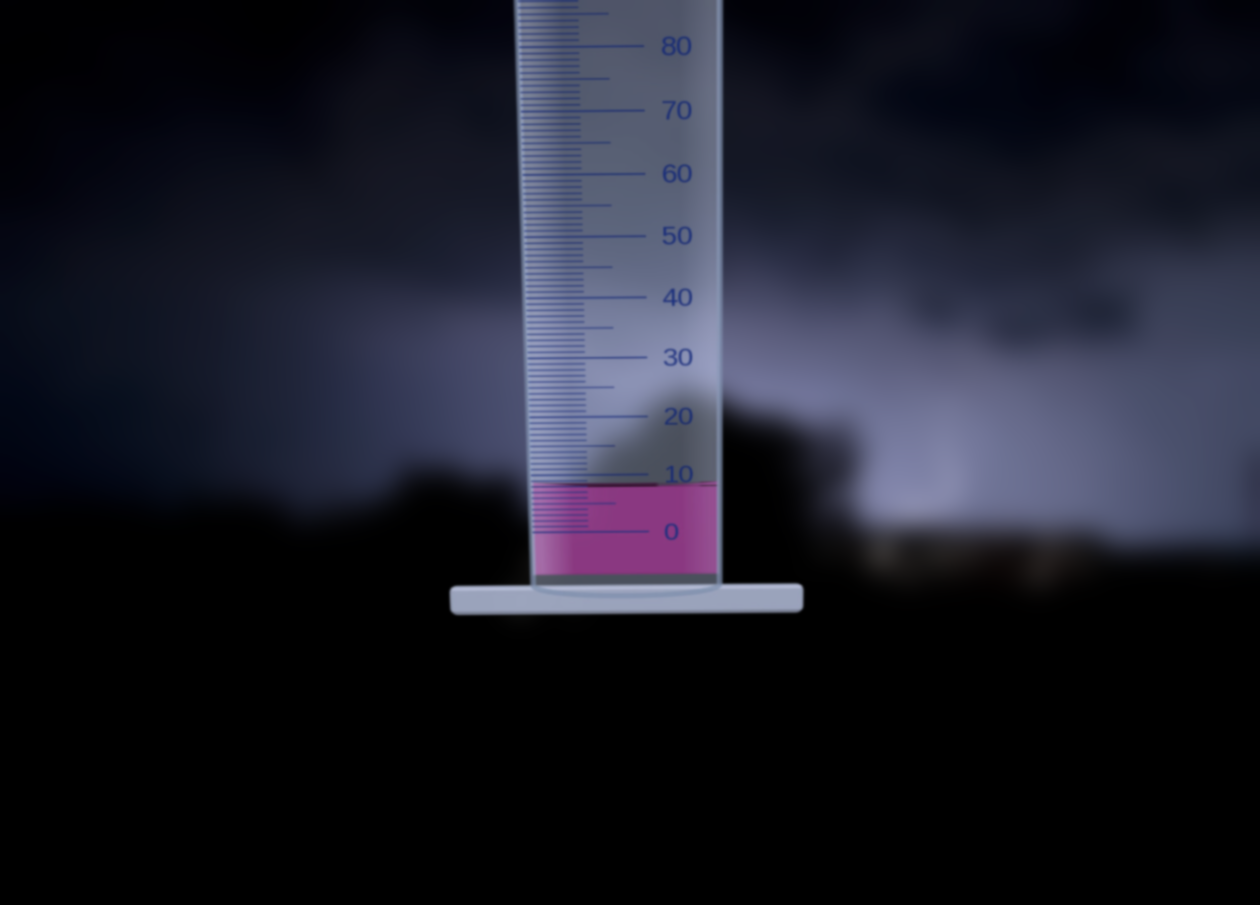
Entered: 8 mL
